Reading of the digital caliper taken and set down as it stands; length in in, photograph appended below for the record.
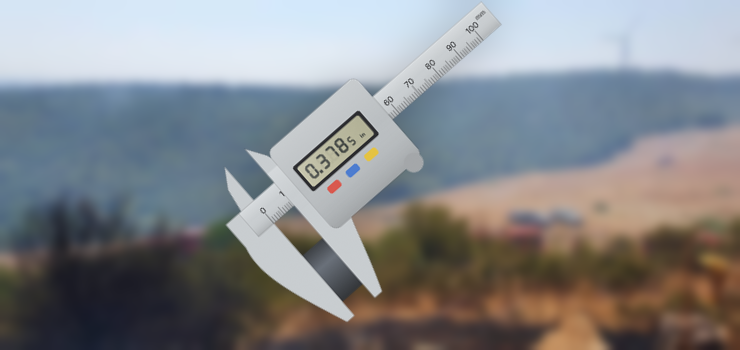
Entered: 0.3785 in
